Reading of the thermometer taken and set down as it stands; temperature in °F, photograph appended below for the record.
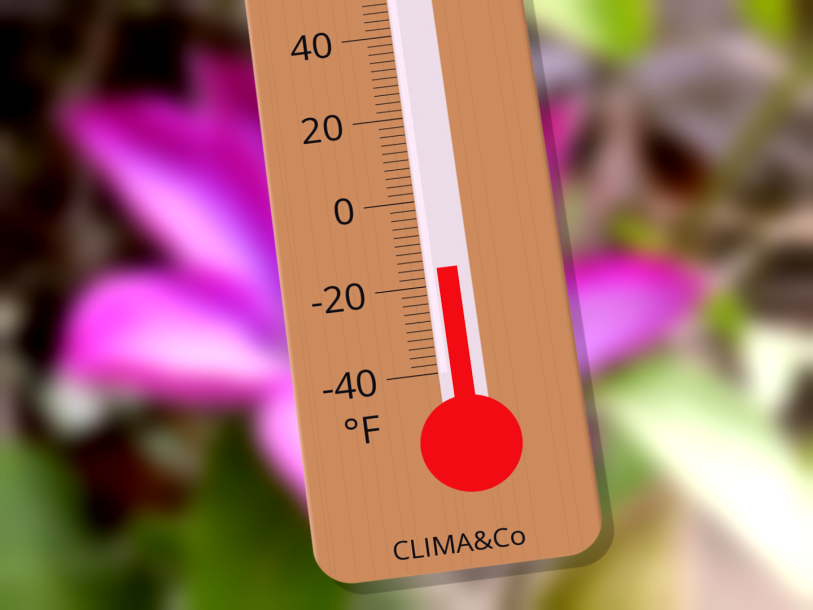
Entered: -16 °F
